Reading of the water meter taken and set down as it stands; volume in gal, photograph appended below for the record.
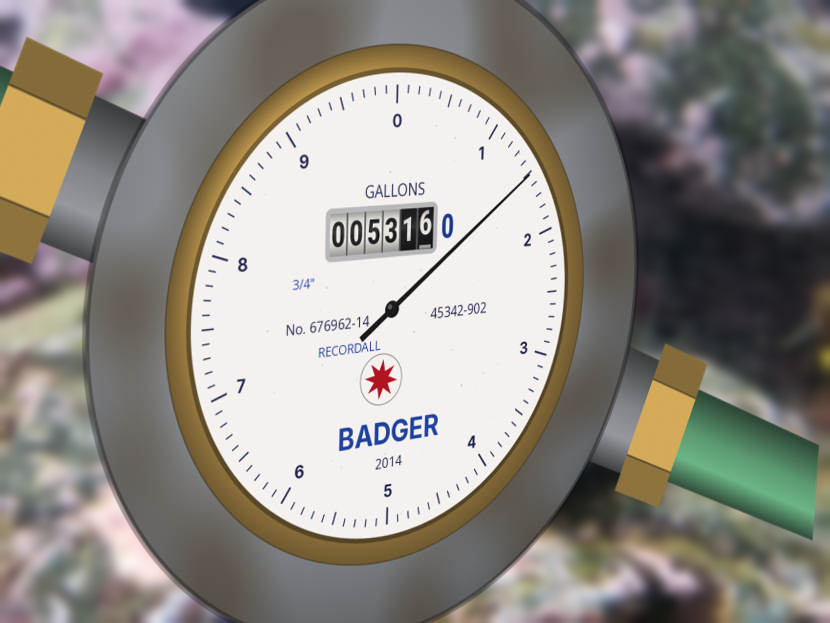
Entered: 53161.5 gal
